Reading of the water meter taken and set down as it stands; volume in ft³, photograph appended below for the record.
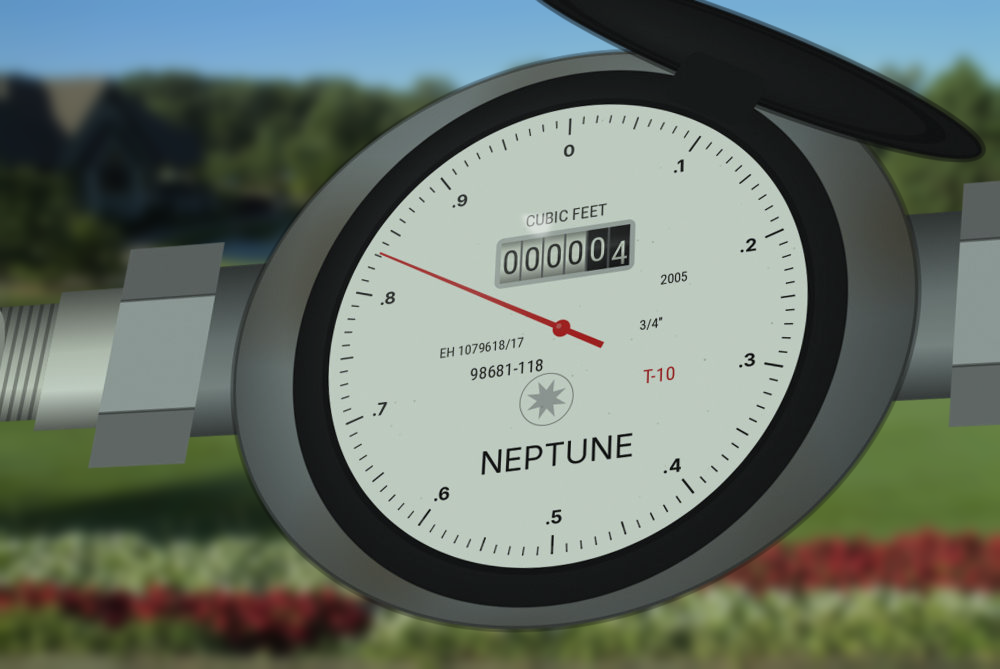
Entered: 3.83 ft³
